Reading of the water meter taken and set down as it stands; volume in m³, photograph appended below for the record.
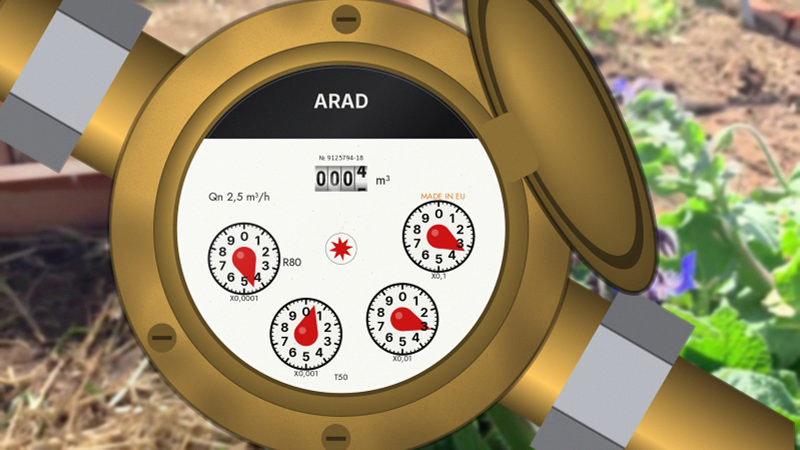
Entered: 4.3304 m³
